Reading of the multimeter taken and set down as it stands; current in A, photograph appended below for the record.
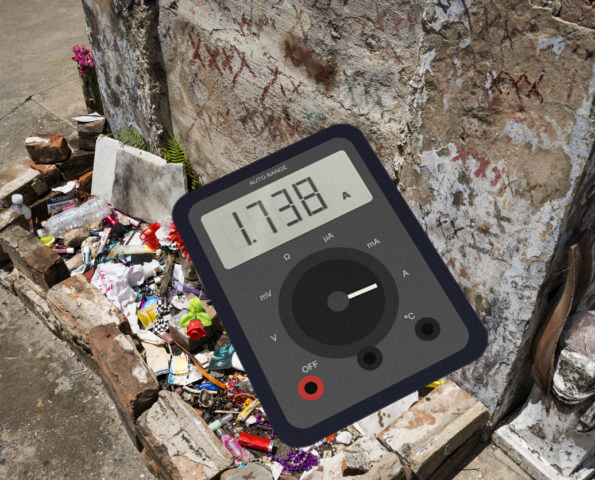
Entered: 1.738 A
